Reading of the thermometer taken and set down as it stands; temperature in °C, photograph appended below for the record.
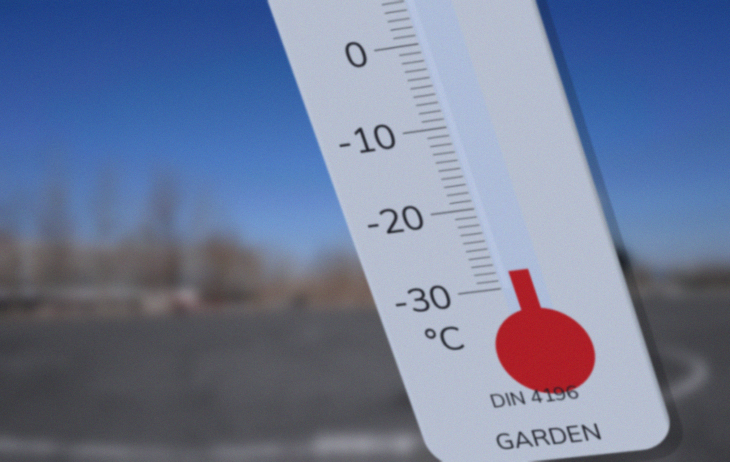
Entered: -28 °C
